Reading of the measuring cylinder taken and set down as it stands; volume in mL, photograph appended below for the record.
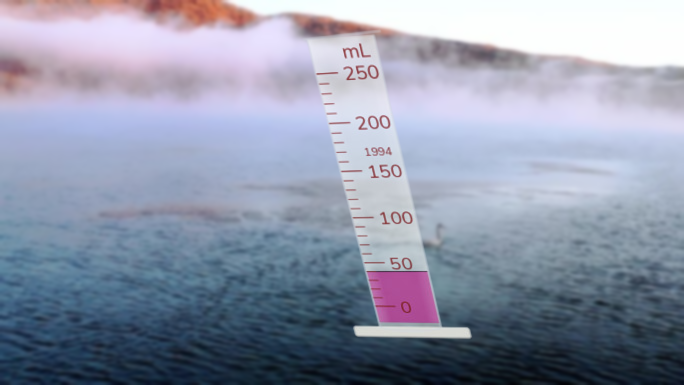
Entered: 40 mL
